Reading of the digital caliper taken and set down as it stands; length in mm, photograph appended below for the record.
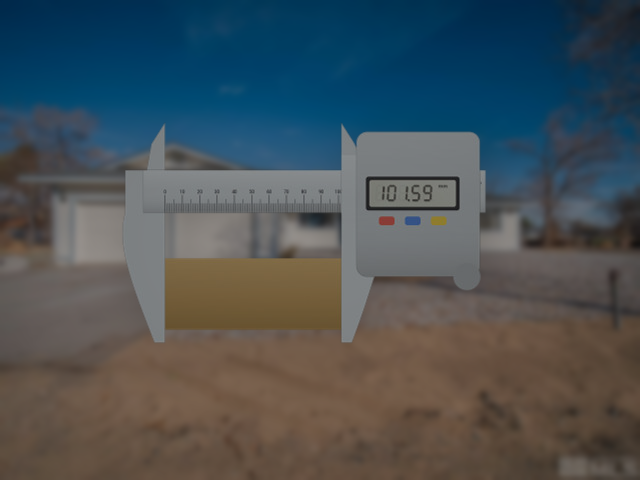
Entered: 101.59 mm
